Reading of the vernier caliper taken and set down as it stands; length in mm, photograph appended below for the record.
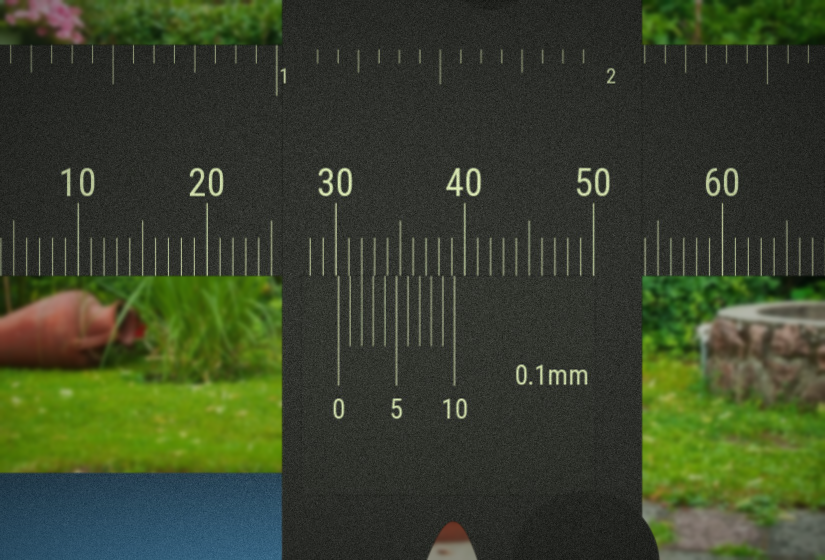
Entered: 30.2 mm
